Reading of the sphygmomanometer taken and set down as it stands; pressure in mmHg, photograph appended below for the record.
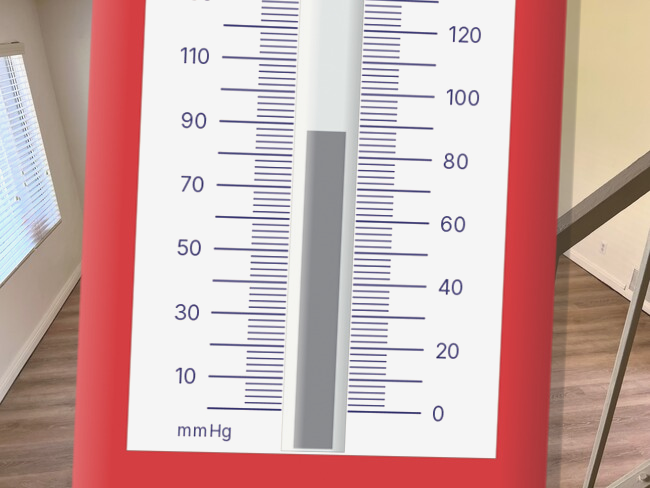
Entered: 88 mmHg
